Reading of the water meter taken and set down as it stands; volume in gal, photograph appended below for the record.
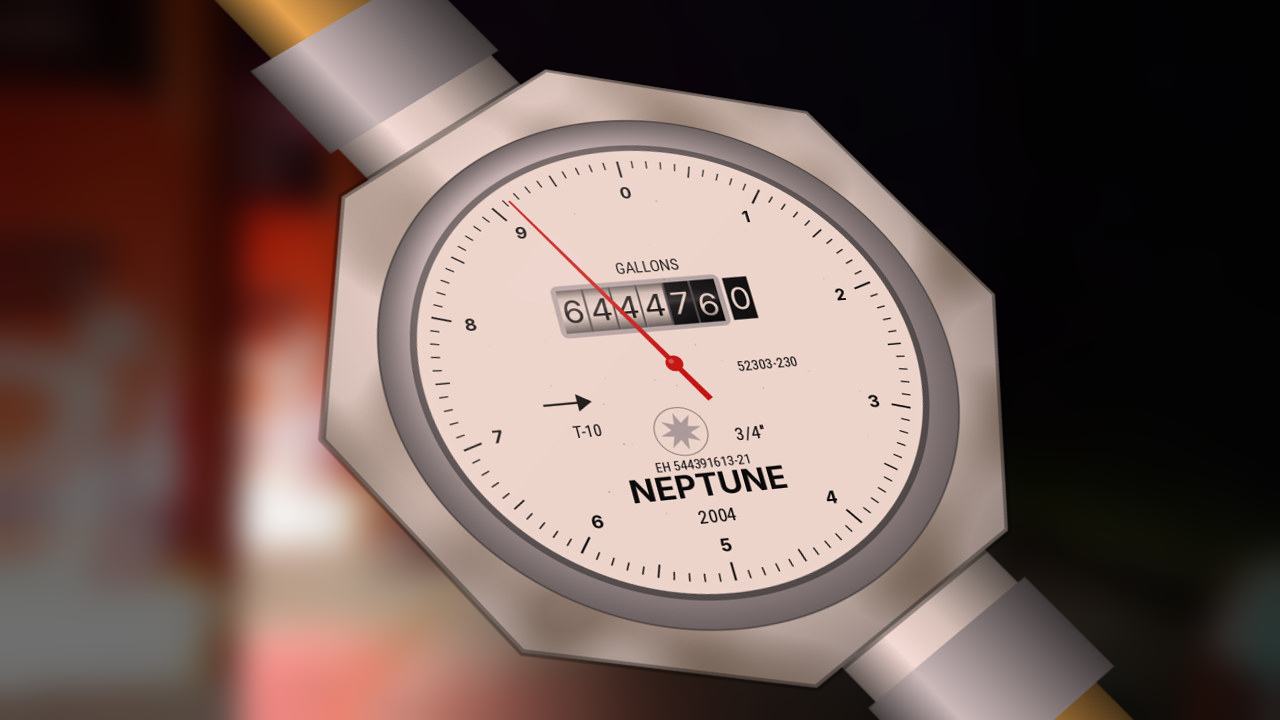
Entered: 6444759.1 gal
